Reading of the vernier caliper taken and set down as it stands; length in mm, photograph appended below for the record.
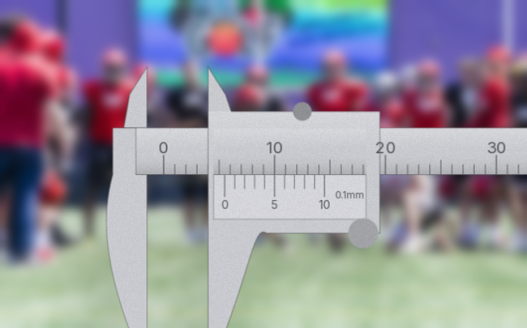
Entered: 5.5 mm
